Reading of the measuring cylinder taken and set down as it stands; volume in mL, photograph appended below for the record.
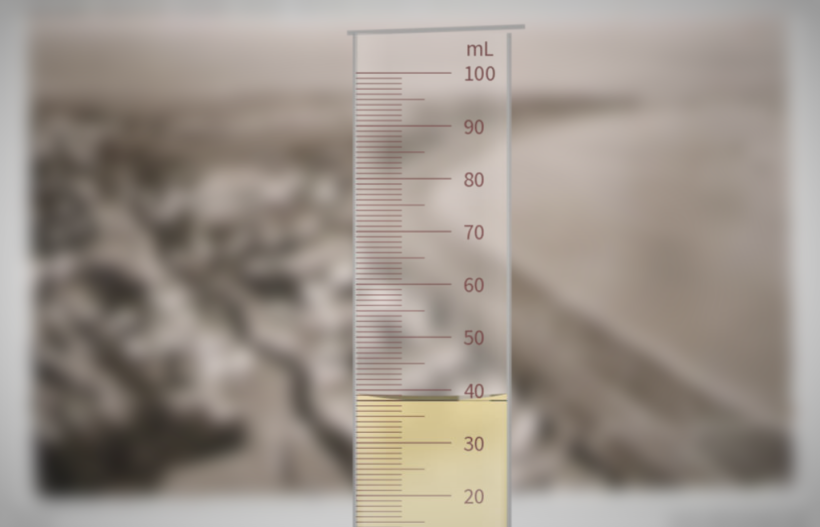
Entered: 38 mL
